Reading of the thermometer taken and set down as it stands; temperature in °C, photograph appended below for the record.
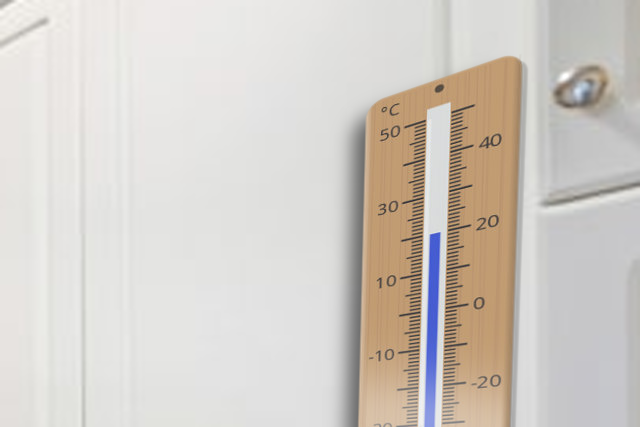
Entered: 20 °C
